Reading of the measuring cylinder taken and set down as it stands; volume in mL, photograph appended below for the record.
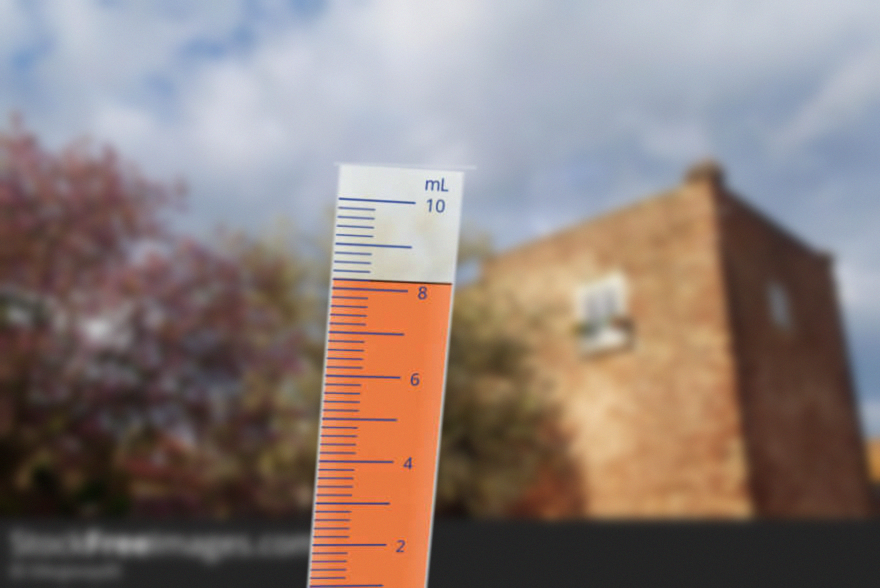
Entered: 8.2 mL
